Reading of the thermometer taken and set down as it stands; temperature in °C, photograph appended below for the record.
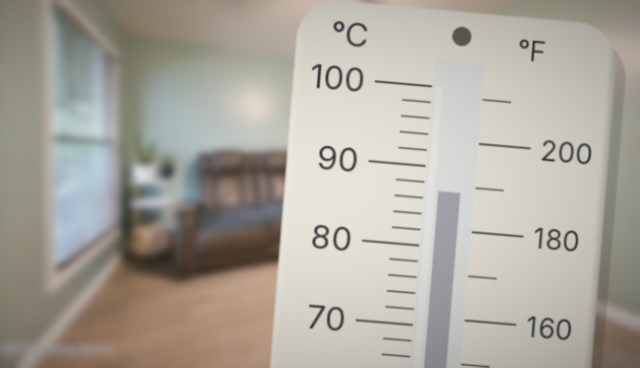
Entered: 87 °C
